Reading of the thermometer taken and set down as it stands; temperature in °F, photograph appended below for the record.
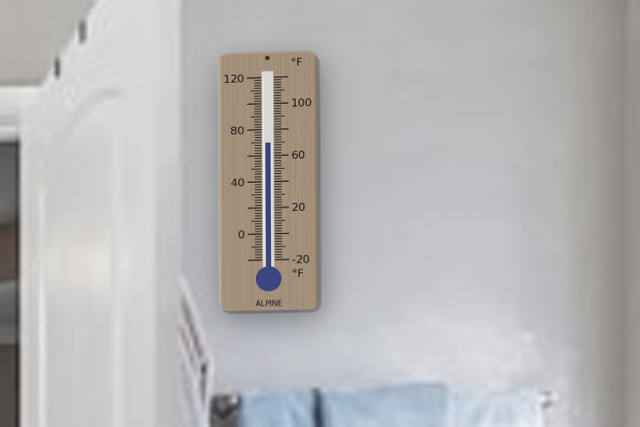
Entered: 70 °F
